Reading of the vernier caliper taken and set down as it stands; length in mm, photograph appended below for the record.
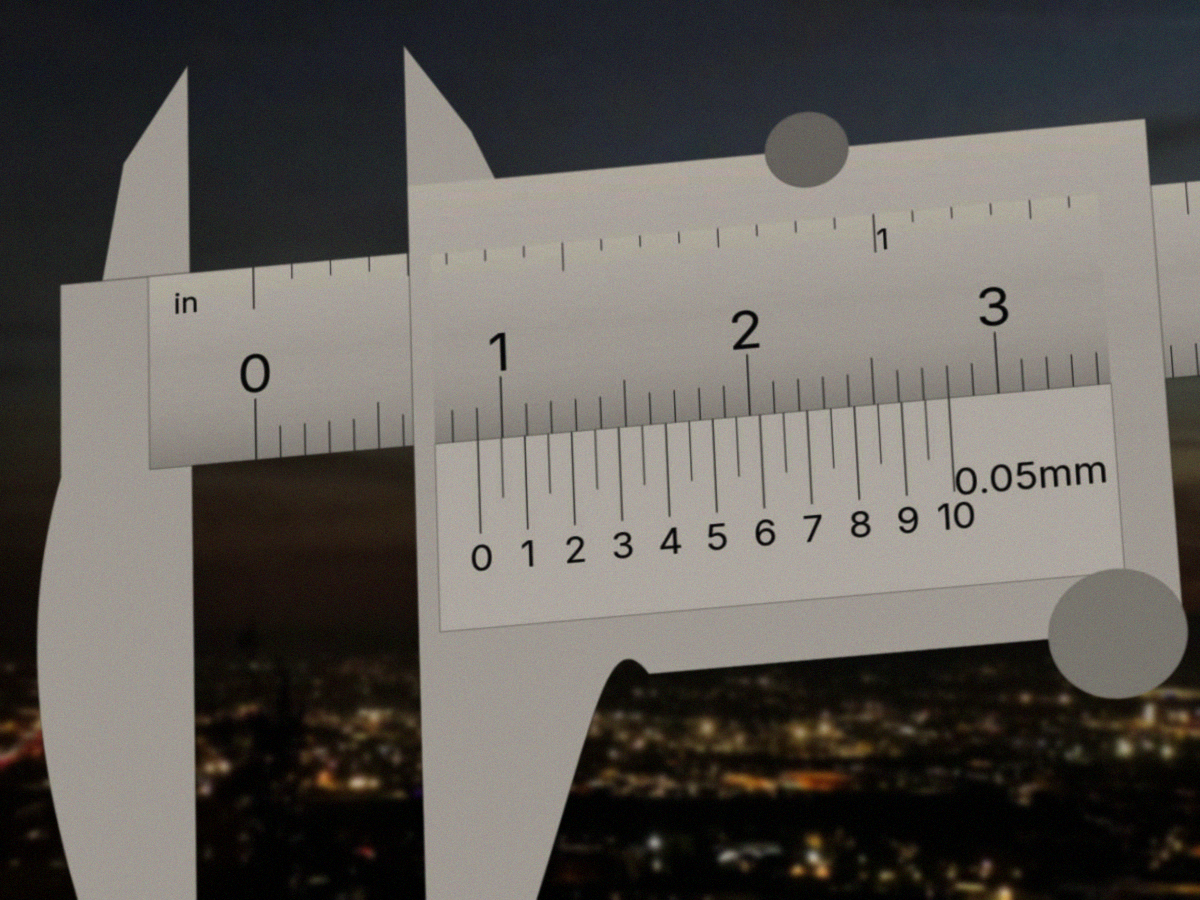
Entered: 9.0 mm
